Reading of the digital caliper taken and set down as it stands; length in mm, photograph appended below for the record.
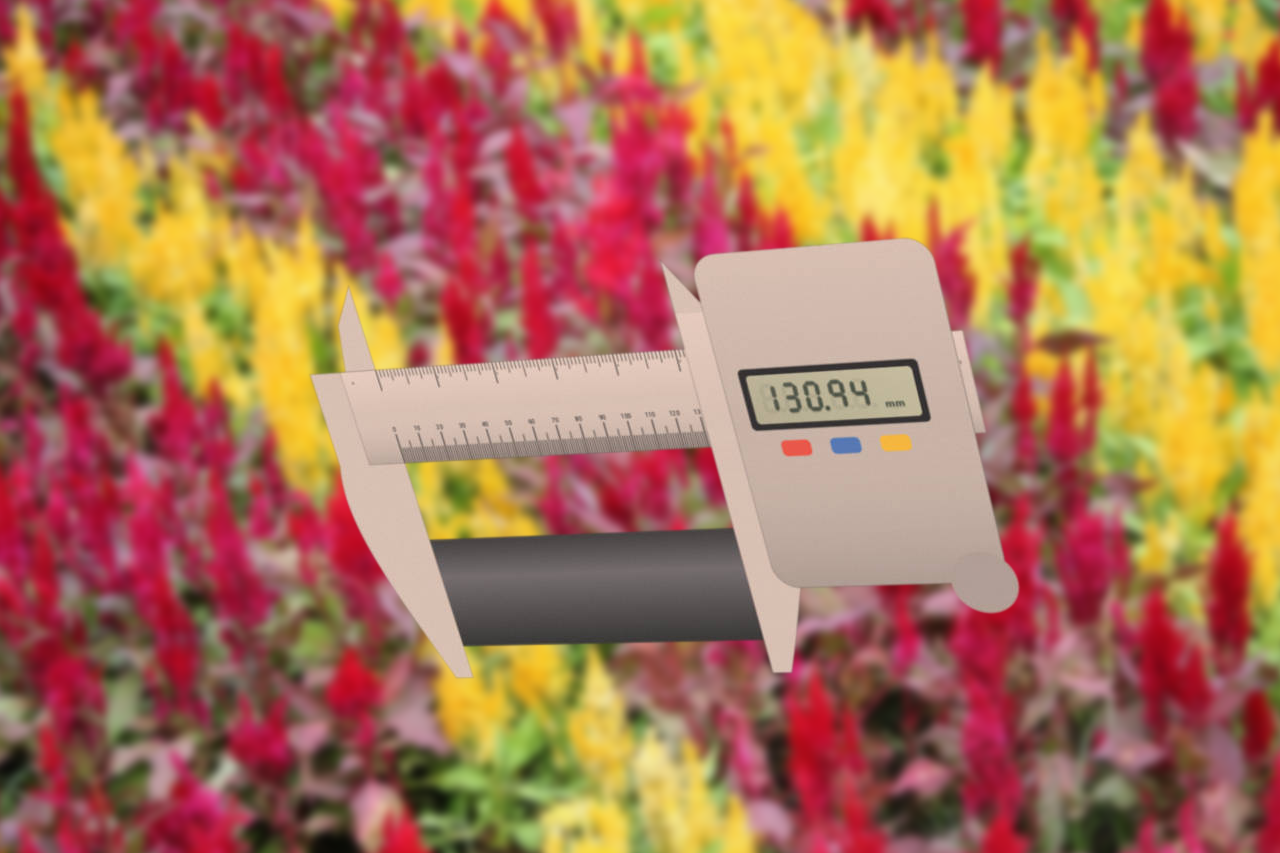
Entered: 130.94 mm
